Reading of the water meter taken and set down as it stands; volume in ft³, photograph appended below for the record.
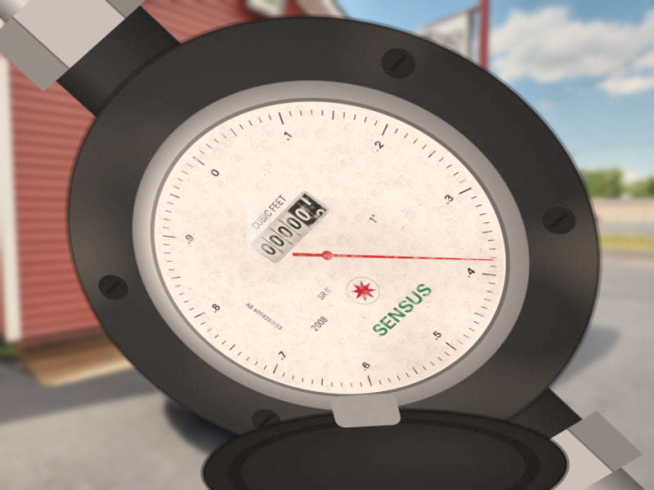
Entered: 1.38 ft³
